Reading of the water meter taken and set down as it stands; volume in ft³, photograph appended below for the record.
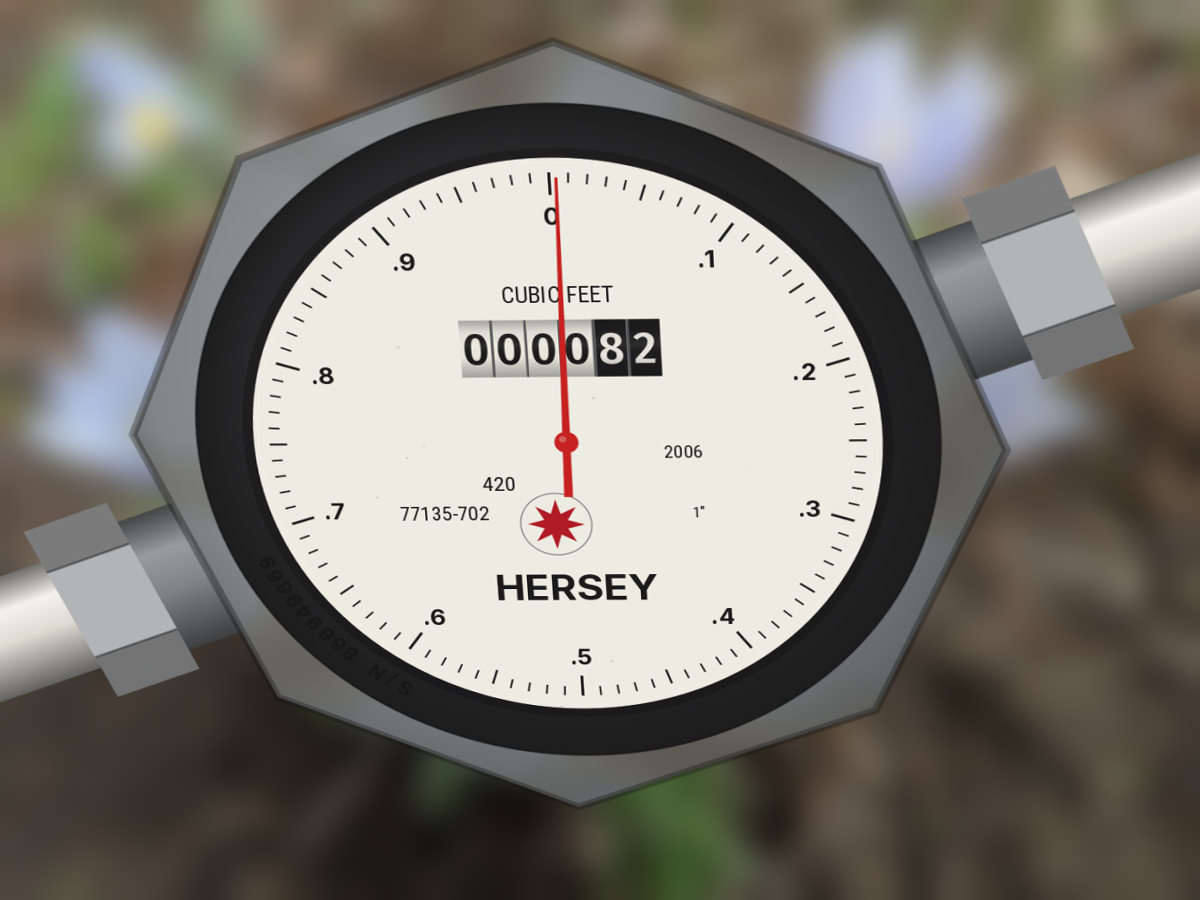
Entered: 82.00 ft³
